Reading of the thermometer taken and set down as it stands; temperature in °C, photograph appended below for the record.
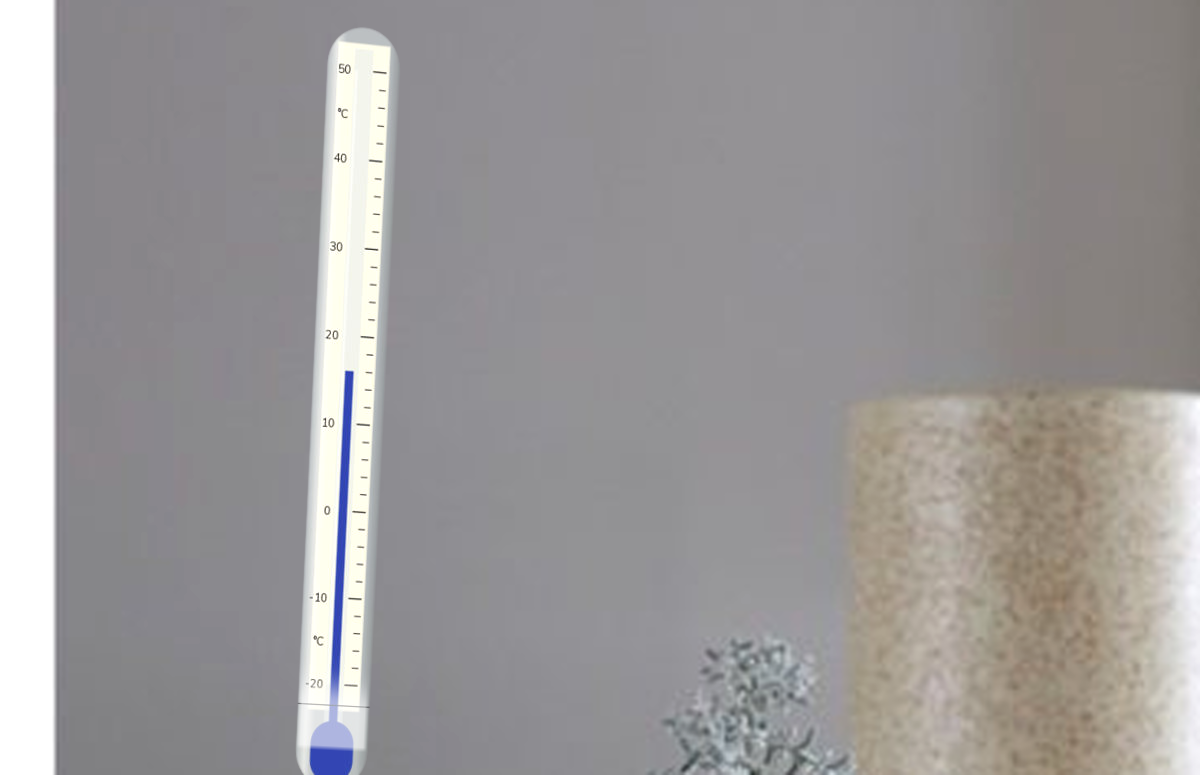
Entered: 16 °C
